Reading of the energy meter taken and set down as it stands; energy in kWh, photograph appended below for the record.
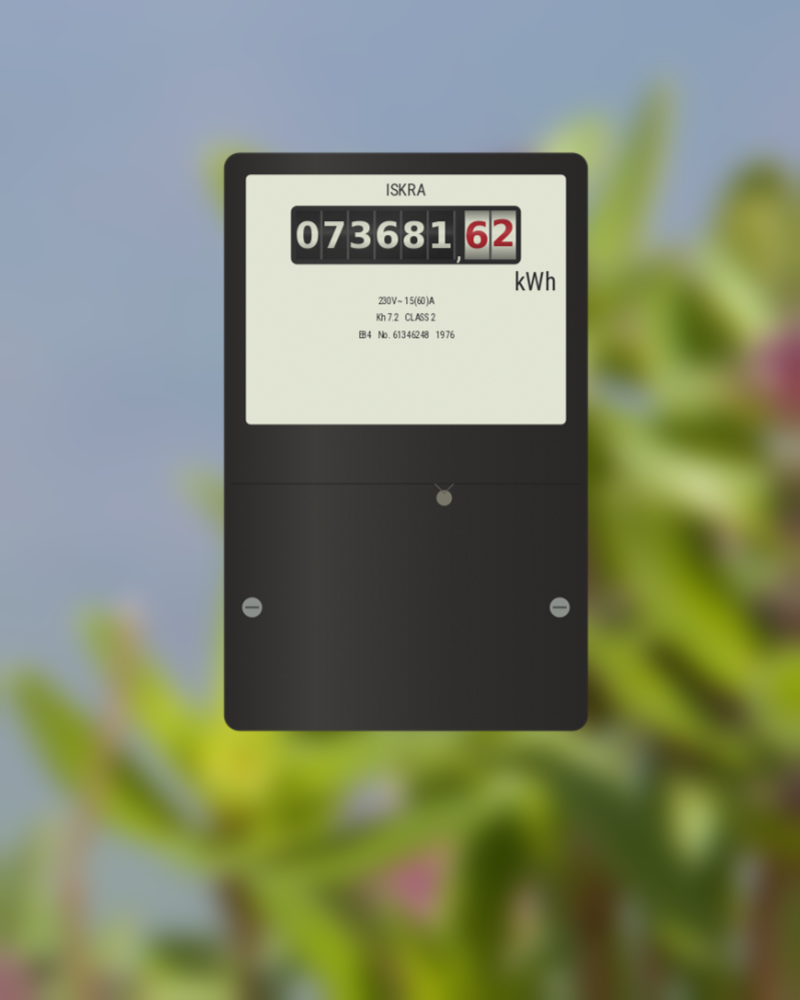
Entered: 73681.62 kWh
